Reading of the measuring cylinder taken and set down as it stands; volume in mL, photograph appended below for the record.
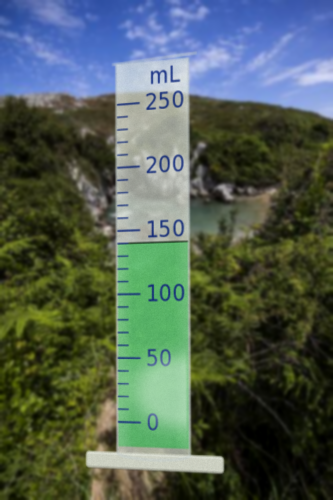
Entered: 140 mL
